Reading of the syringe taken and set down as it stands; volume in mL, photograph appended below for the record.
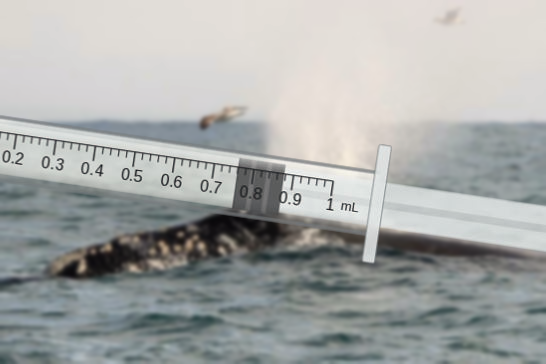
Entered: 0.76 mL
